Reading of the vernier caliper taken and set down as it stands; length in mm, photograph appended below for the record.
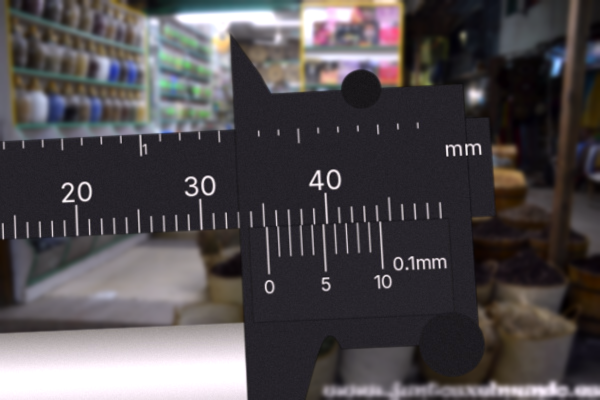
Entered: 35.2 mm
